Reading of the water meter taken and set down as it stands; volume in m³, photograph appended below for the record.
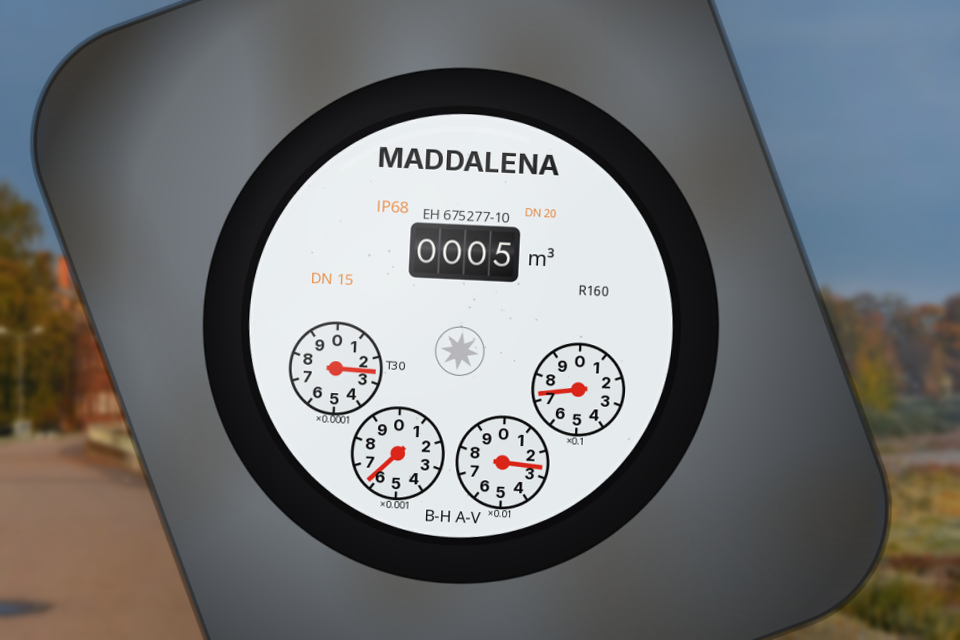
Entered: 5.7262 m³
